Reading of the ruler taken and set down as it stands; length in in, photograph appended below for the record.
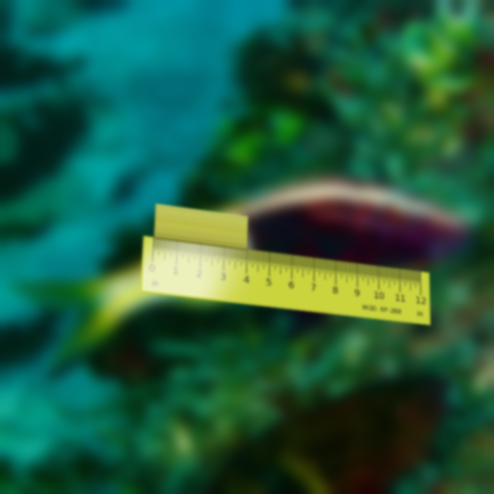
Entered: 4 in
